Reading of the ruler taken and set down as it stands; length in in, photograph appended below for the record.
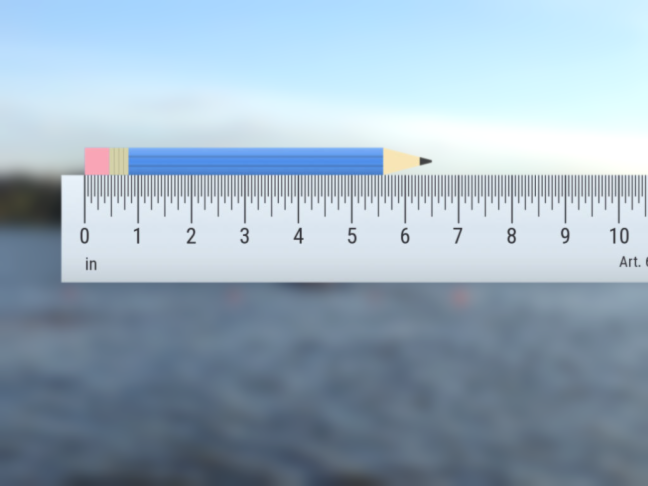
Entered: 6.5 in
